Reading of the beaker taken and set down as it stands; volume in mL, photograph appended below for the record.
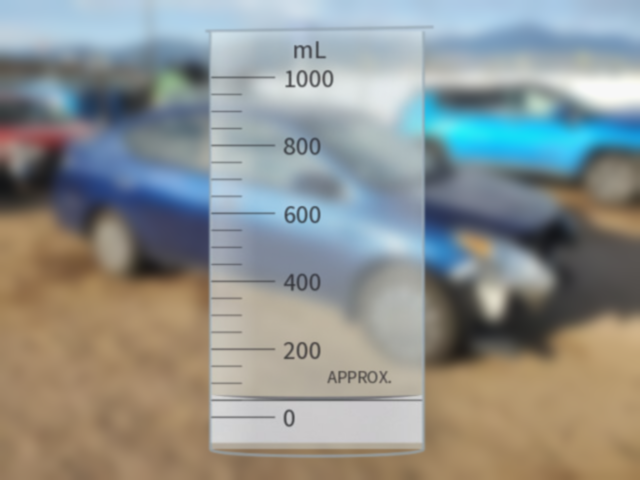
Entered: 50 mL
